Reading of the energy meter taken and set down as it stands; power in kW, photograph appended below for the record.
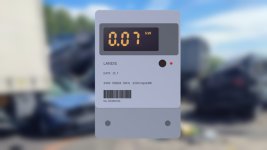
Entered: 0.07 kW
